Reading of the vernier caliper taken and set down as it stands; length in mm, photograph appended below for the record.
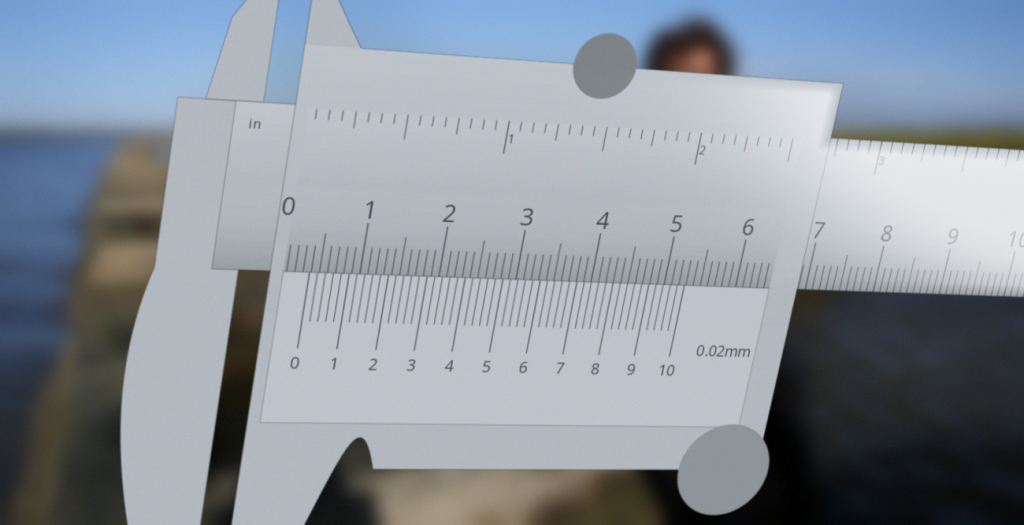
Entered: 3.8 mm
